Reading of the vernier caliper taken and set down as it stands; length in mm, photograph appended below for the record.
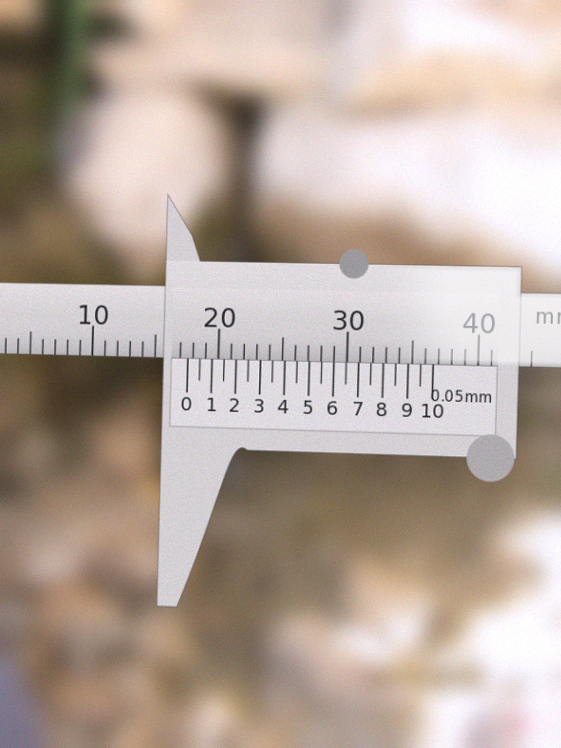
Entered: 17.6 mm
